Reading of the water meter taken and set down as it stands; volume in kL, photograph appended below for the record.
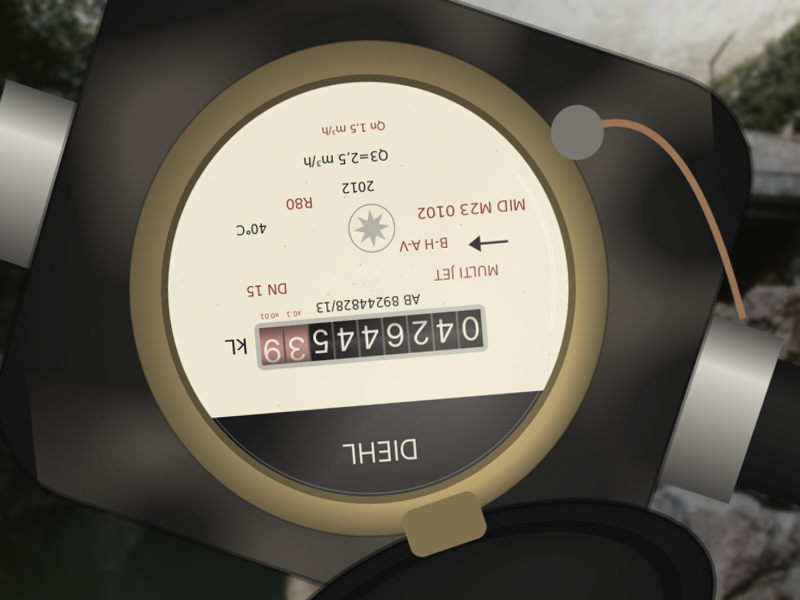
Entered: 426445.39 kL
